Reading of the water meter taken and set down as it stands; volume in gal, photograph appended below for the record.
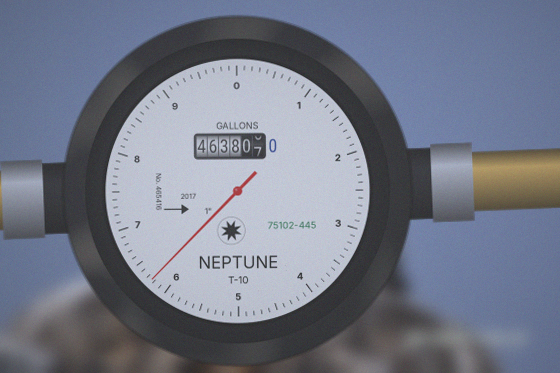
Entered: 4638066.2 gal
